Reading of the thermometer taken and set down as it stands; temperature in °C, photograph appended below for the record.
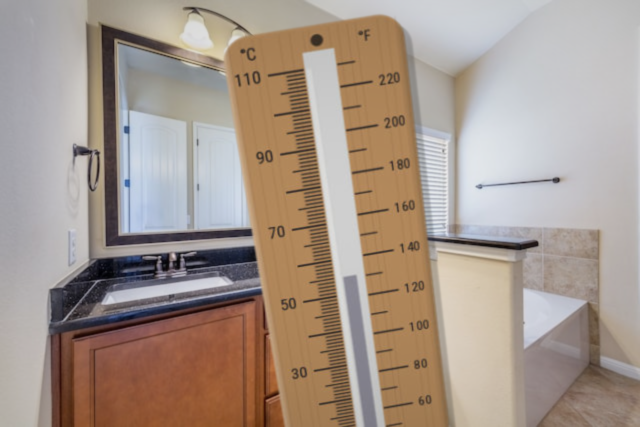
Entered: 55 °C
